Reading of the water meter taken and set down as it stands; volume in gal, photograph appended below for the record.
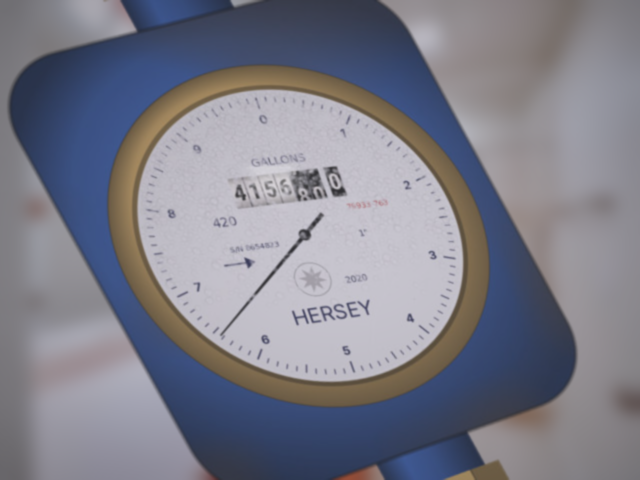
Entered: 4156796.4 gal
